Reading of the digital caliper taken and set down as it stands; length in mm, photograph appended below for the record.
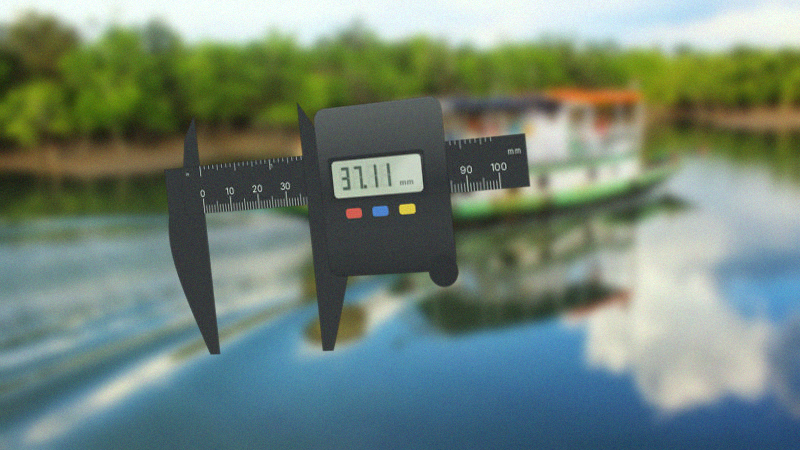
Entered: 37.11 mm
